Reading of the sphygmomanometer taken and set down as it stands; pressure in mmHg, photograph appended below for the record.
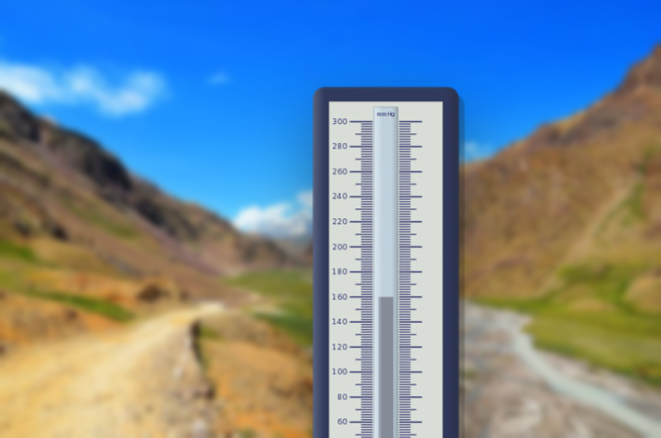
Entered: 160 mmHg
